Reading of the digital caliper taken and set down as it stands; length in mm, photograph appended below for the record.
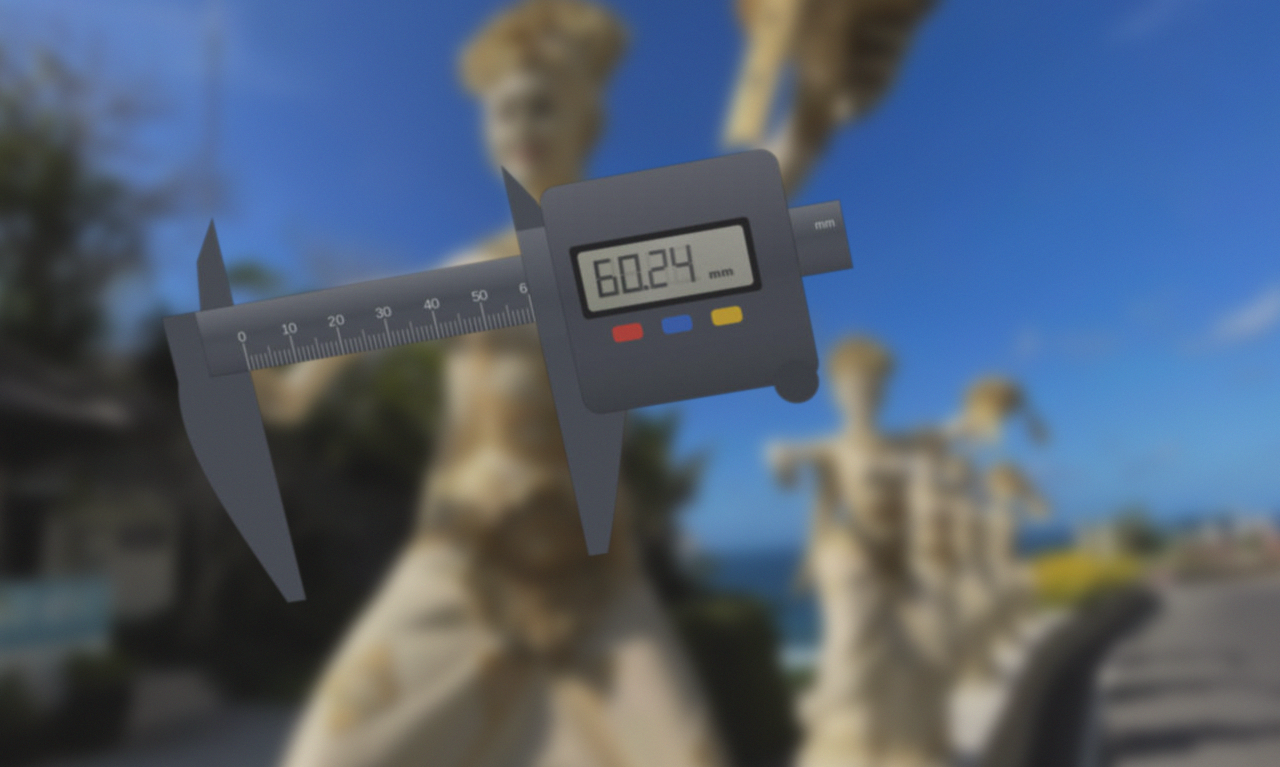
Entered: 60.24 mm
